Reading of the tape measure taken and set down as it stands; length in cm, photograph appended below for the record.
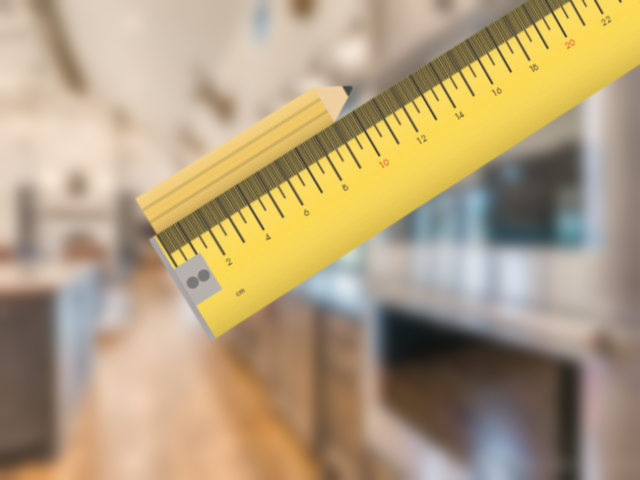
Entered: 10.5 cm
